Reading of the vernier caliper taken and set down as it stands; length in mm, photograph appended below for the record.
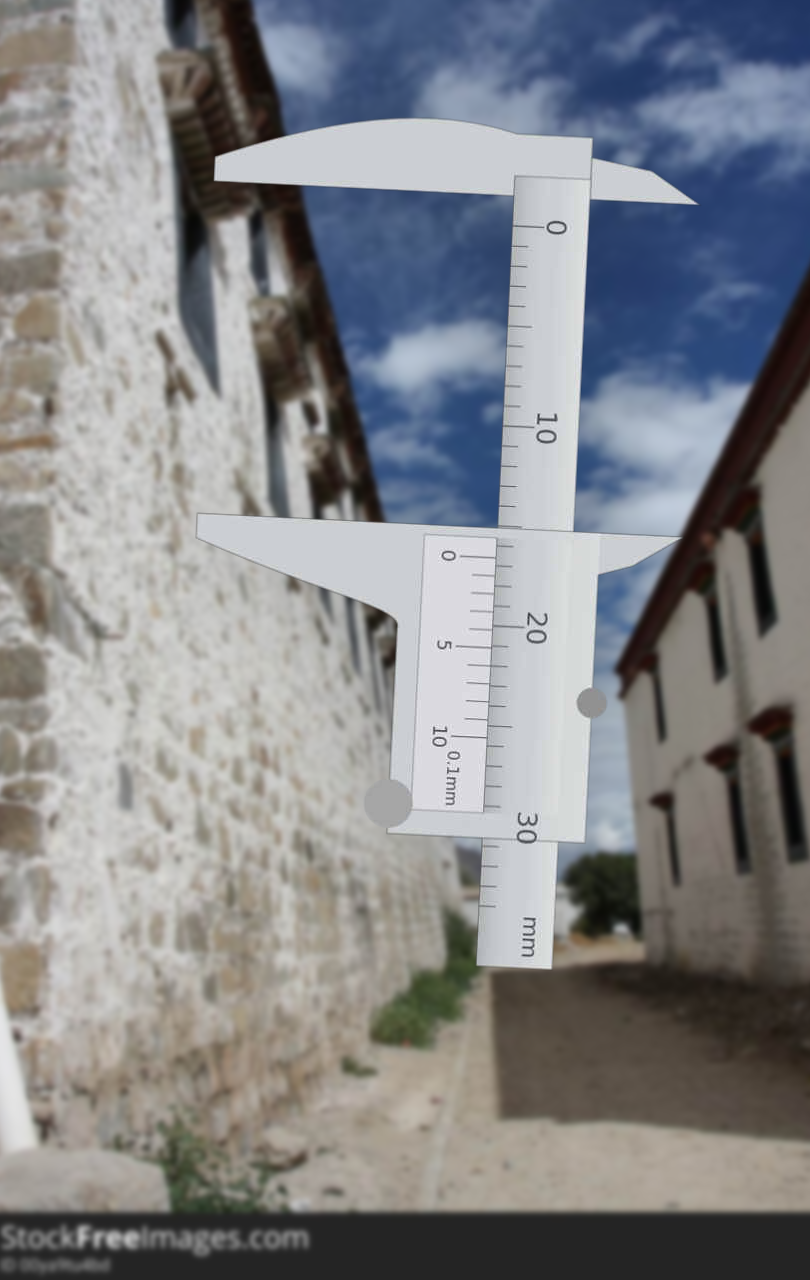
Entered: 16.6 mm
